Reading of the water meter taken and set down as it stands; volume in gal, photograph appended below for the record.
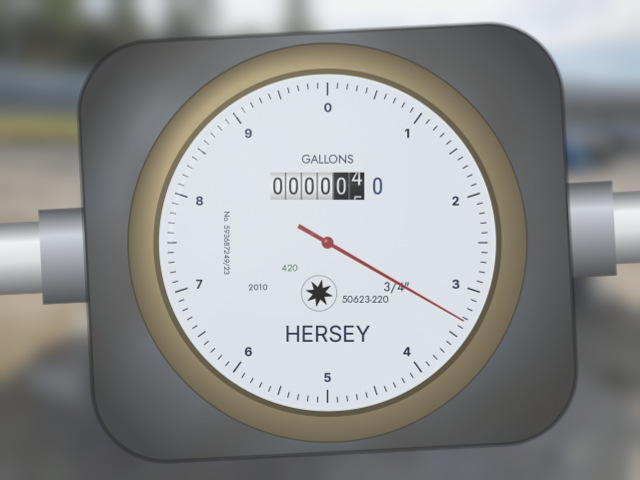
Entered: 43.3 gal
